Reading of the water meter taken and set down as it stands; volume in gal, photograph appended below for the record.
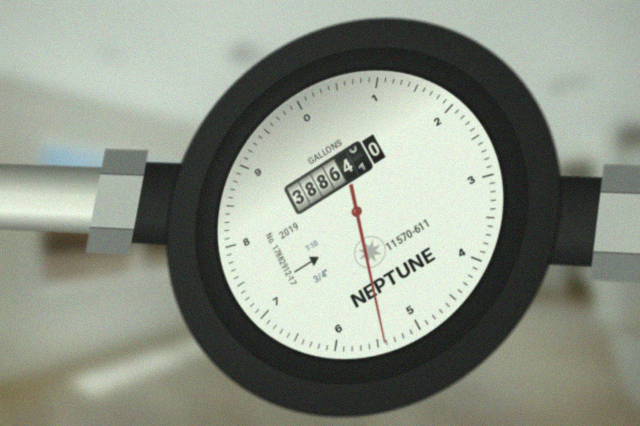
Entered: 3886405.4 gal
